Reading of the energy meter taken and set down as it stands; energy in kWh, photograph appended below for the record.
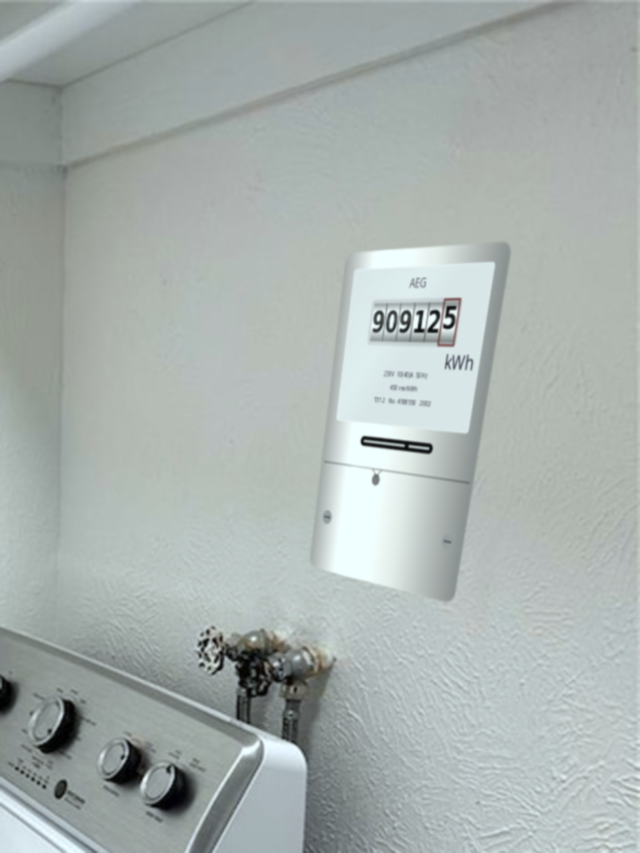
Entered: 90912.5 kWh
